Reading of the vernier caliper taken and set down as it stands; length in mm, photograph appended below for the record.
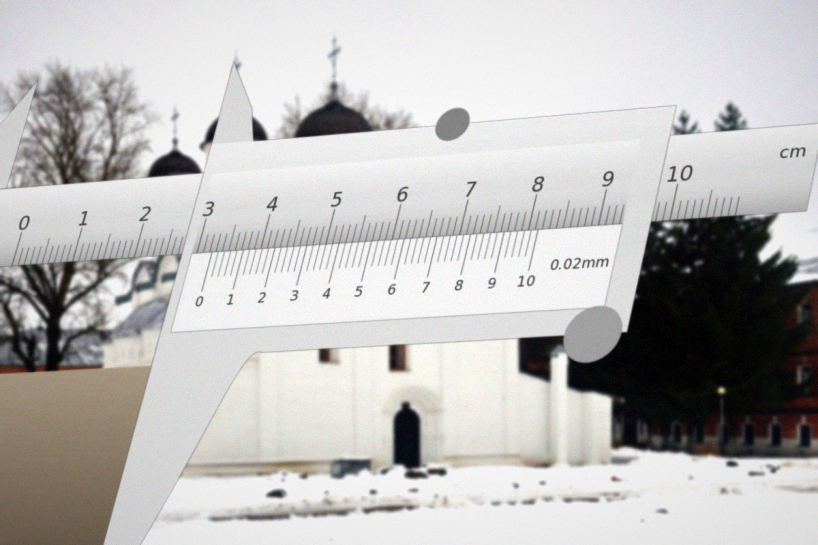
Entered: 32.4 mm
